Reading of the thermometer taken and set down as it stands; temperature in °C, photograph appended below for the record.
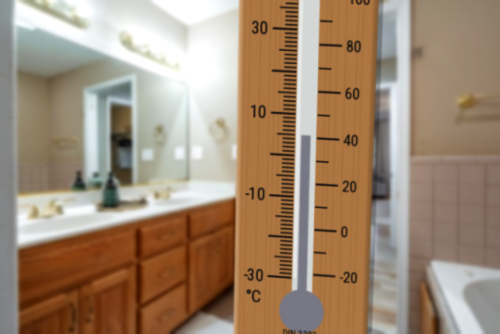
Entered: 5 °C
